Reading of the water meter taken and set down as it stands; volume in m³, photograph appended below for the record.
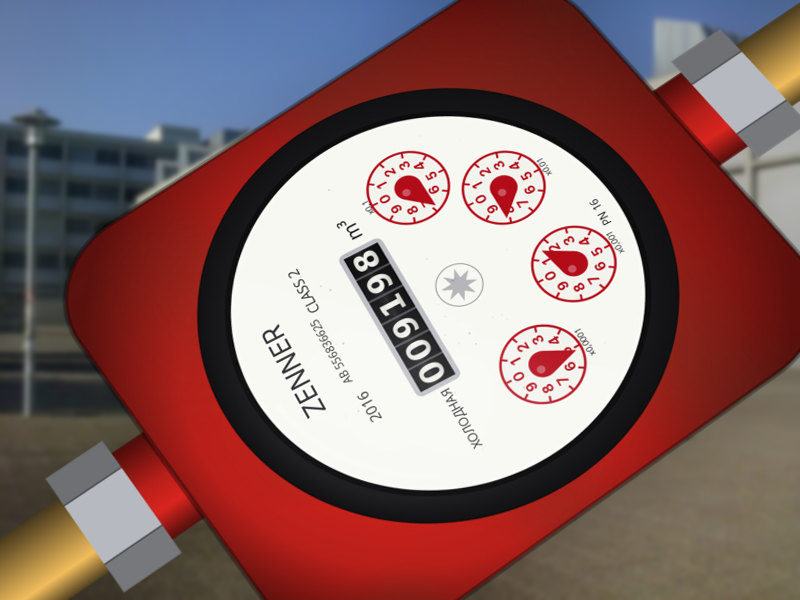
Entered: 9198.6815 m³
